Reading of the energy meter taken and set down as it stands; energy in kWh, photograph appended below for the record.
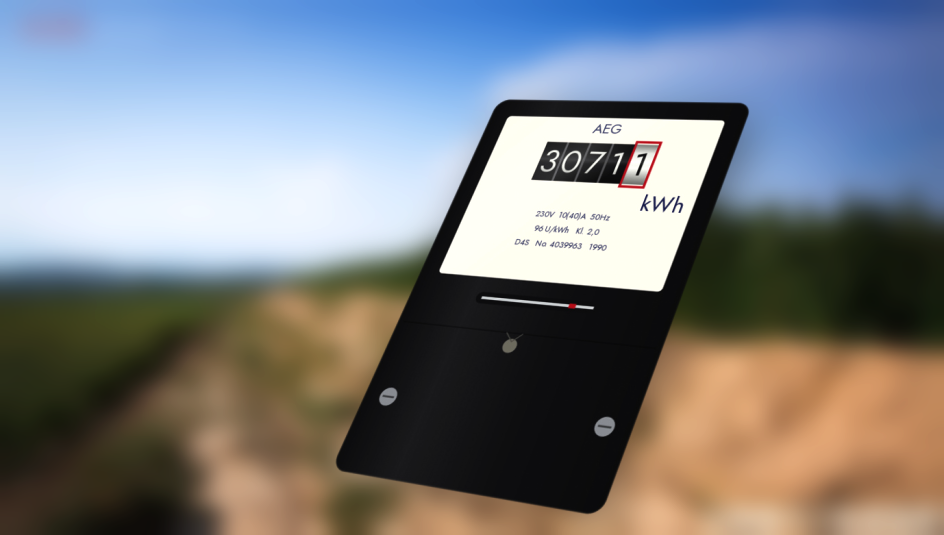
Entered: 3071.1 kWh
